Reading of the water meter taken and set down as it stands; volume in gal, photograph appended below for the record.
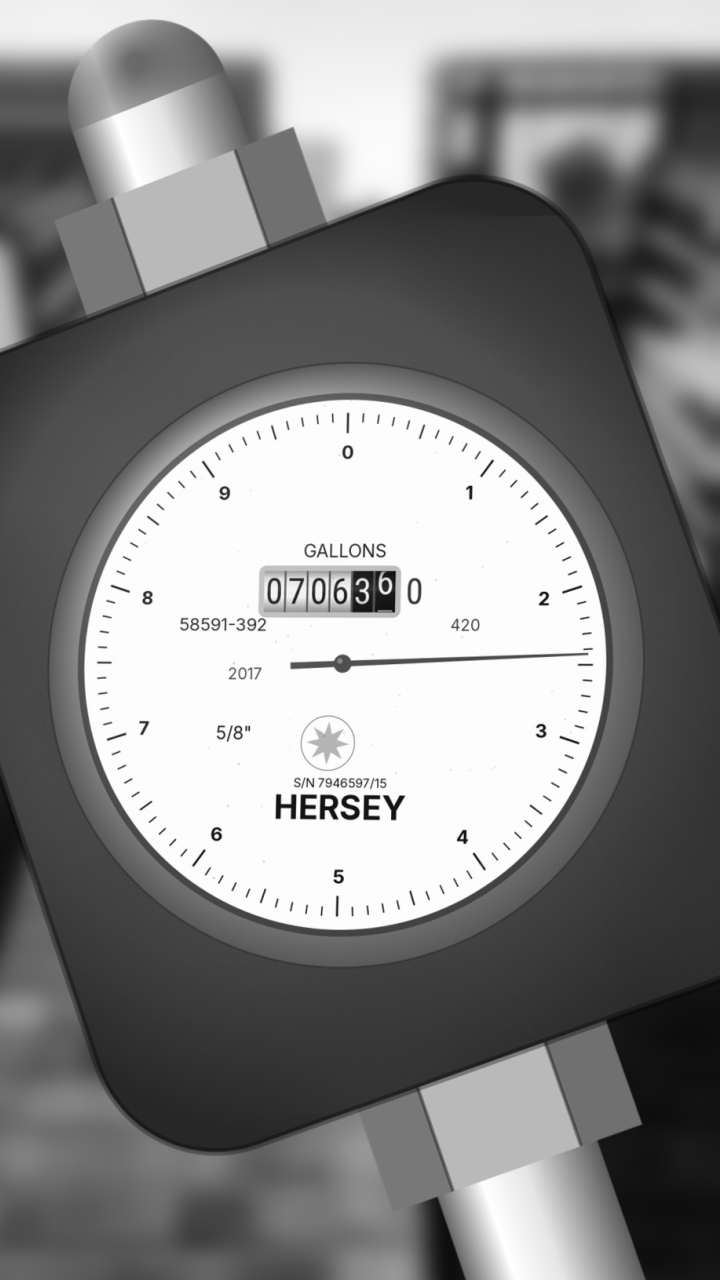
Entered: 706362.4 gal
